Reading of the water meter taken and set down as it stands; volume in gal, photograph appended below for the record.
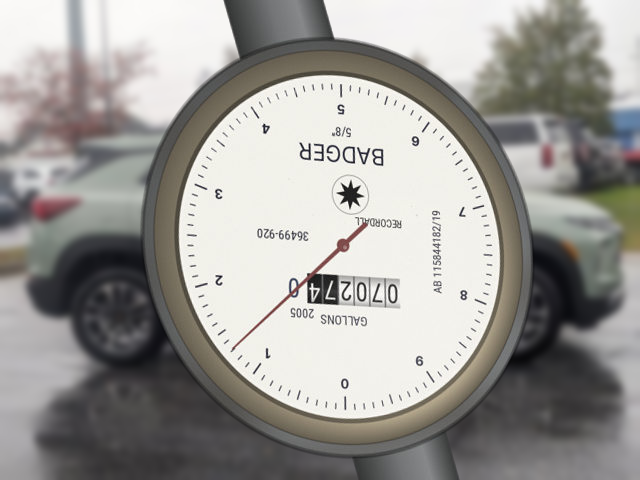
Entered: 702741.3 gal
